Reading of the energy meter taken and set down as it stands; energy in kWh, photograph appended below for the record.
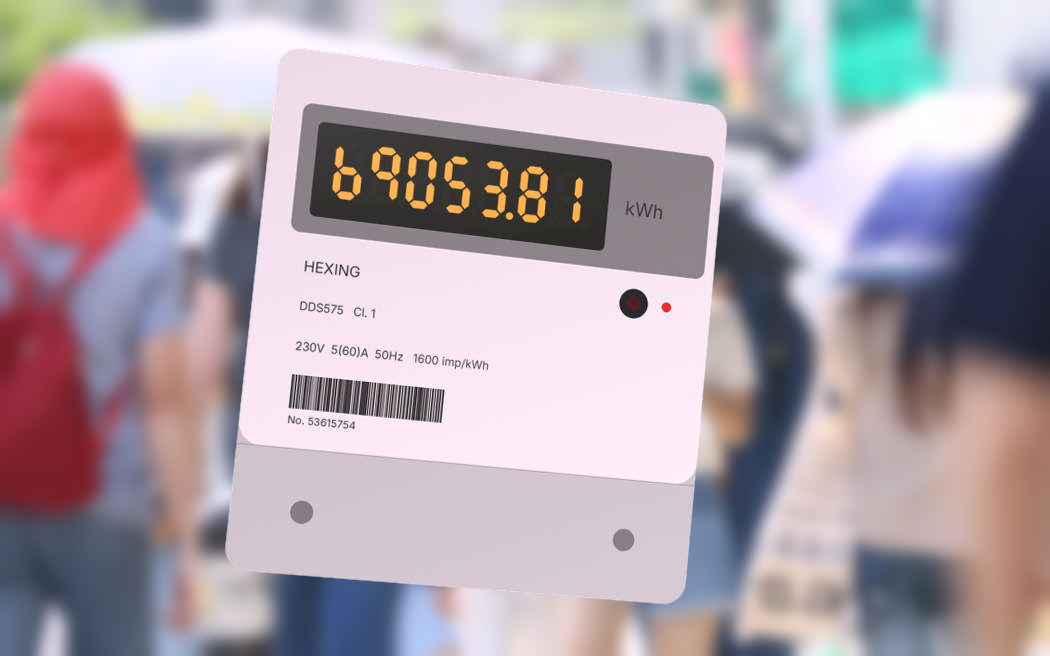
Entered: 69053.81 kWh
